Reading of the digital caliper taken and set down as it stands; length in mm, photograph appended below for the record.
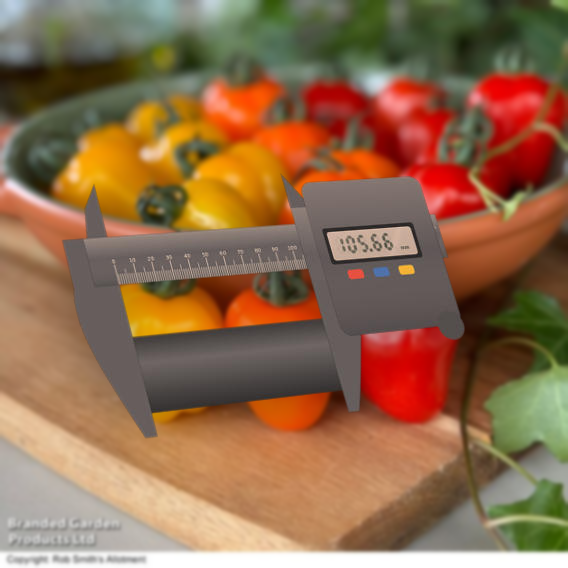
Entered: 105.66 mm
